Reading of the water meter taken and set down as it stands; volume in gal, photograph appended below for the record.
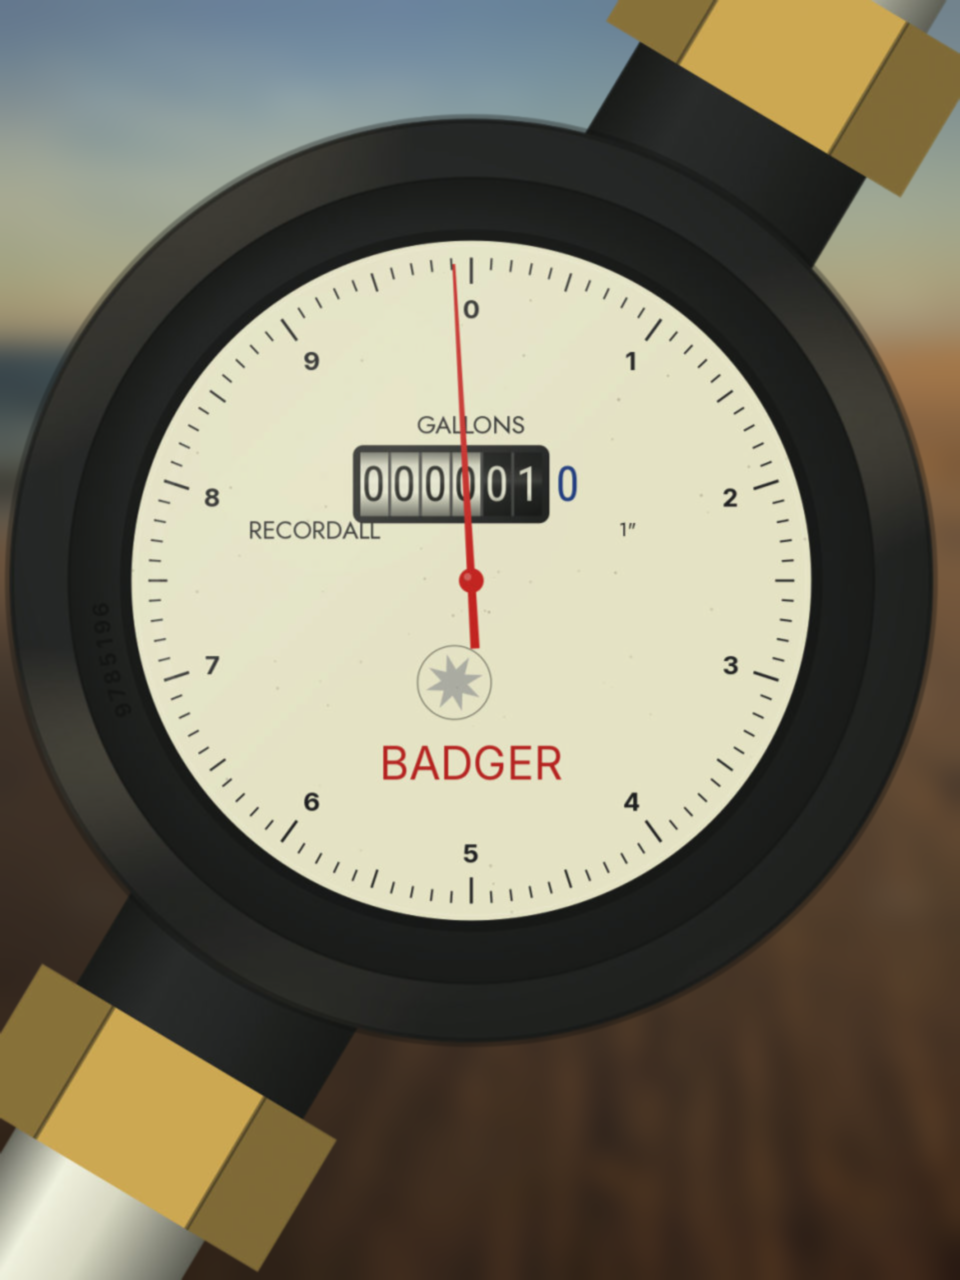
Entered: 9.9 gal
